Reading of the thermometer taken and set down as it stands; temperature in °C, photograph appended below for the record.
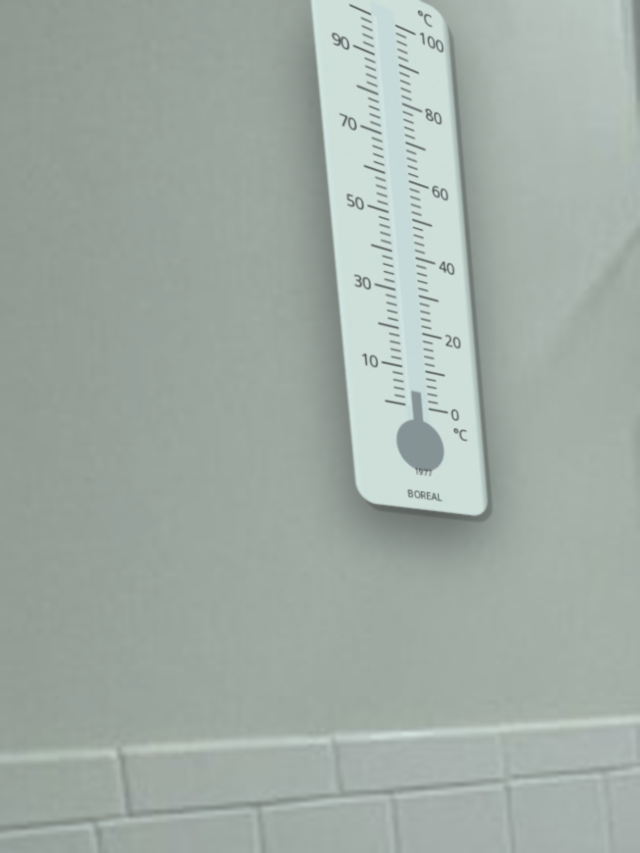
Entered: 4 °C
